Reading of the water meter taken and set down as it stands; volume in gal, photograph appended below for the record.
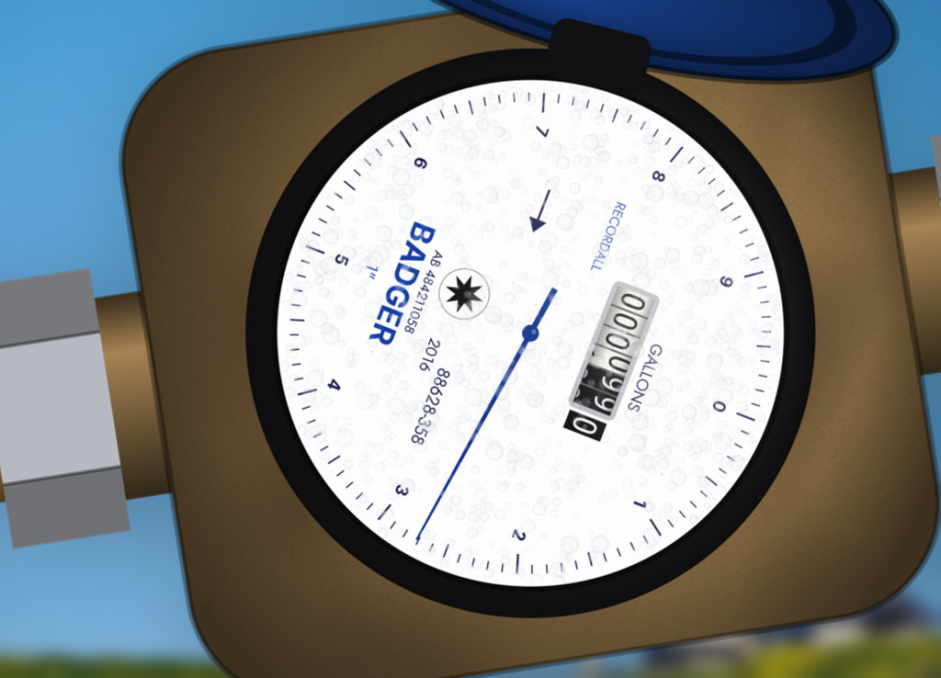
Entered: 992.7 gal
